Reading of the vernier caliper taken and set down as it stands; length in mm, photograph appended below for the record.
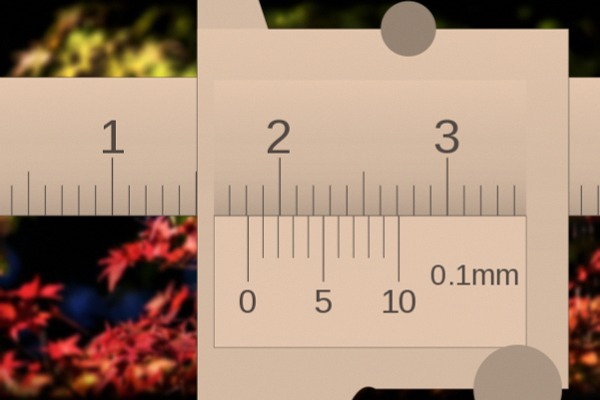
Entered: 18.1 mm
